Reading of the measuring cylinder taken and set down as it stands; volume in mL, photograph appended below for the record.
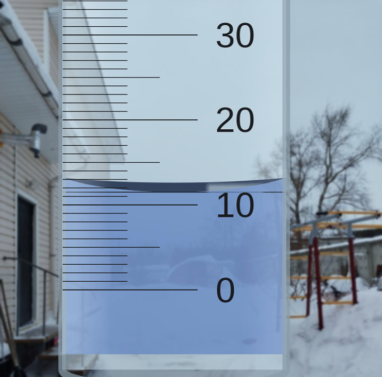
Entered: 11.5 mL
